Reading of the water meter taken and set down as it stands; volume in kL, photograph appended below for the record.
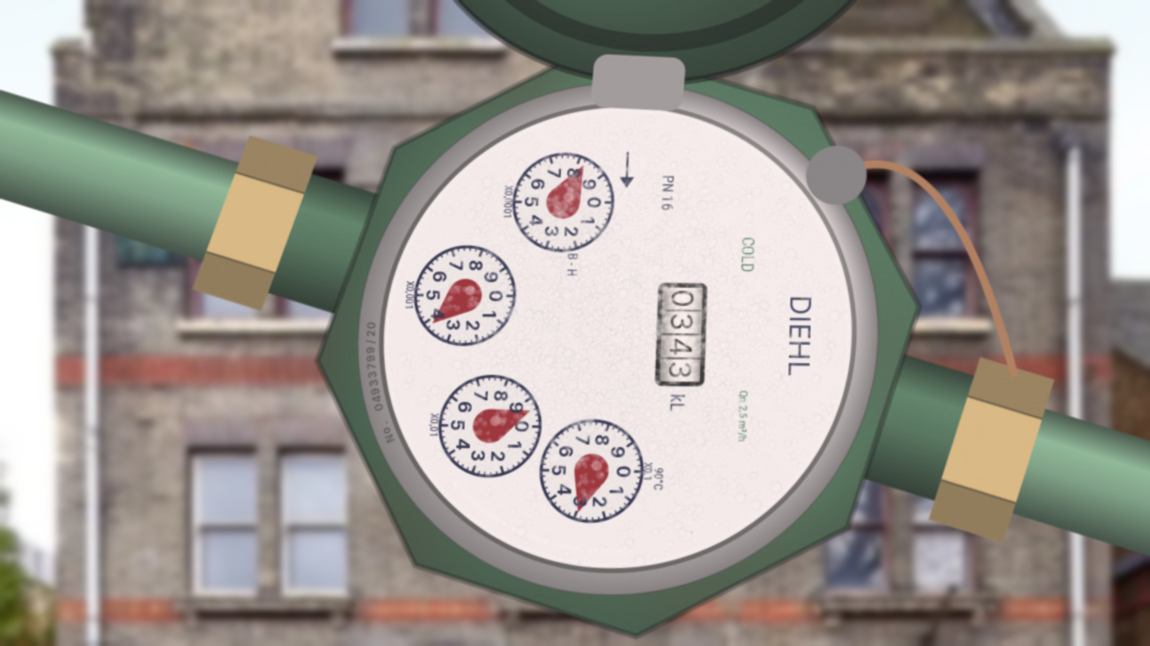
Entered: 343.2938 kL
